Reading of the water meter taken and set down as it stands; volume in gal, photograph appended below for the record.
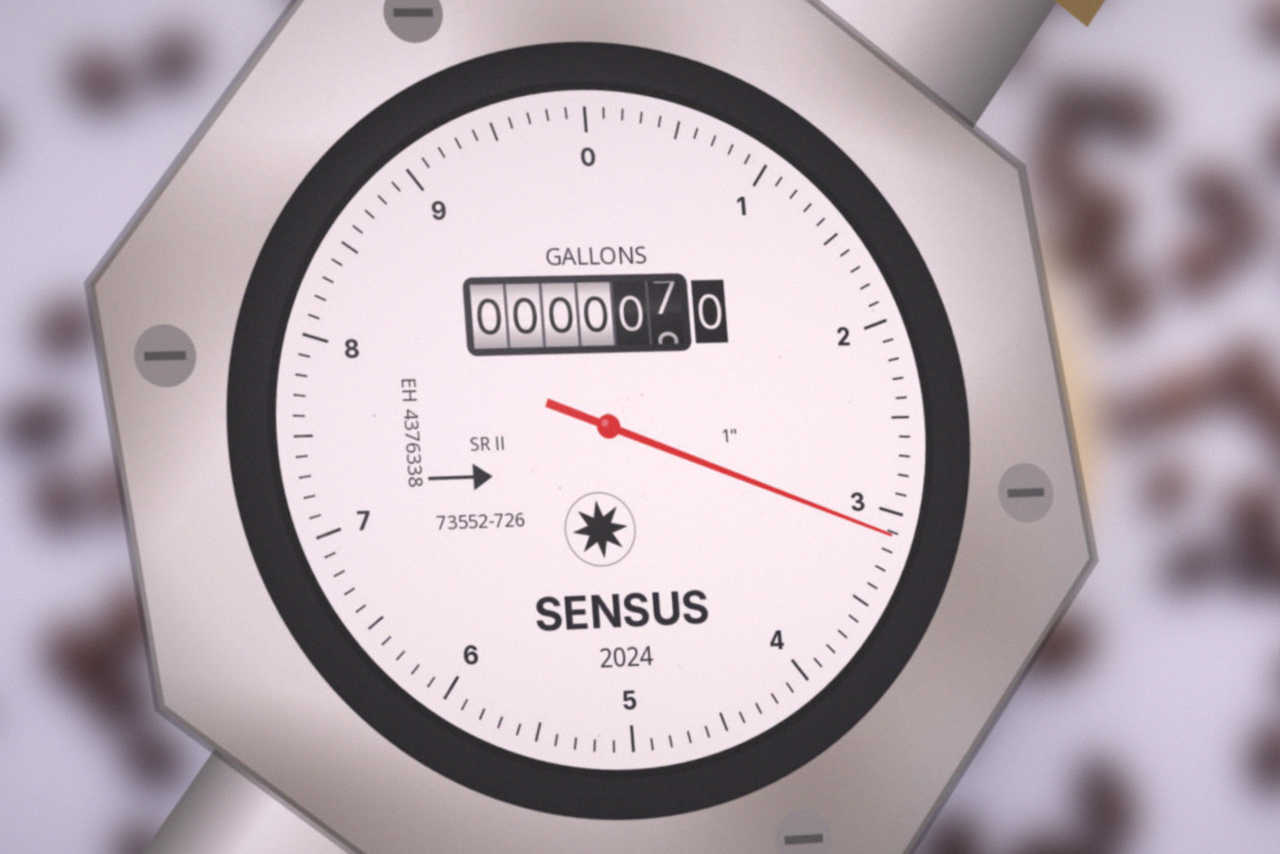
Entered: 73.1 gal
